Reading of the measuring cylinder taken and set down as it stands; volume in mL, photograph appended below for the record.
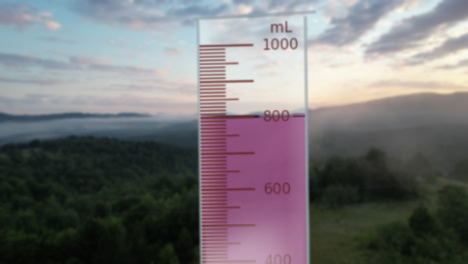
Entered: 800 mL
